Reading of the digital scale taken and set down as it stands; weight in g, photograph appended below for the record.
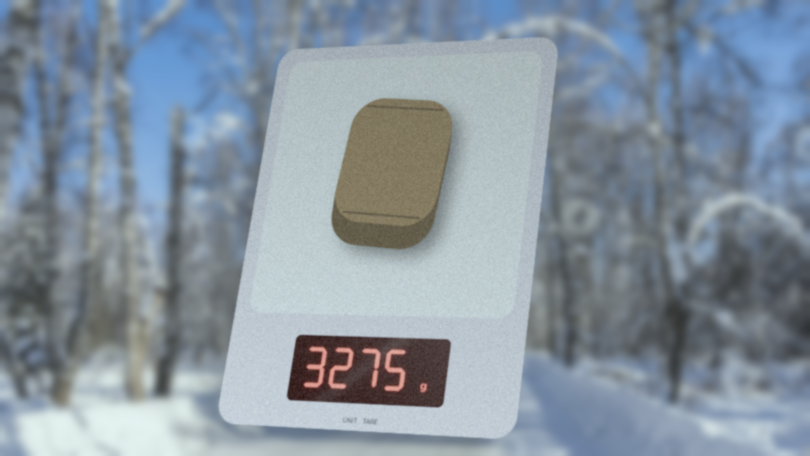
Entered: 3275 g
